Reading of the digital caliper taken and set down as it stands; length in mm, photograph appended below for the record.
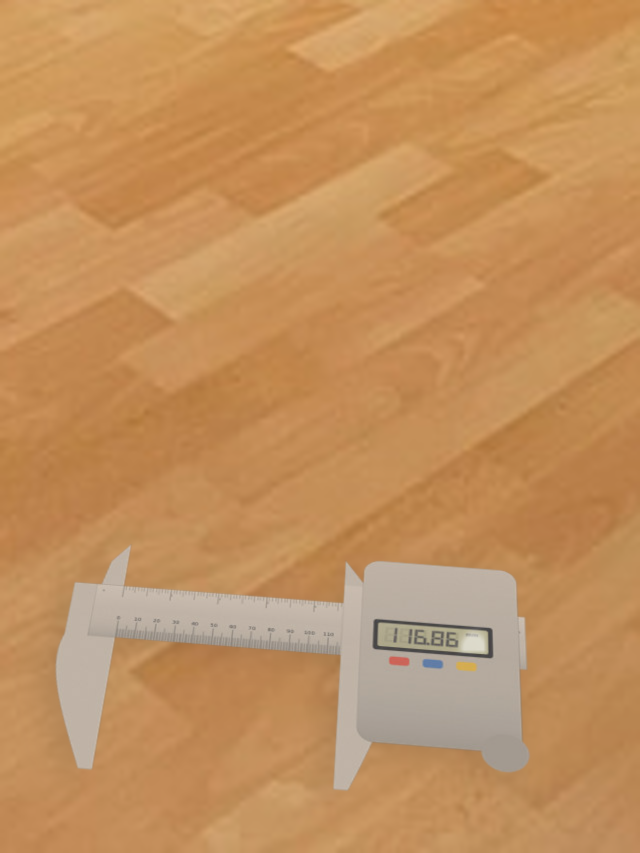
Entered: 116.86 mm
